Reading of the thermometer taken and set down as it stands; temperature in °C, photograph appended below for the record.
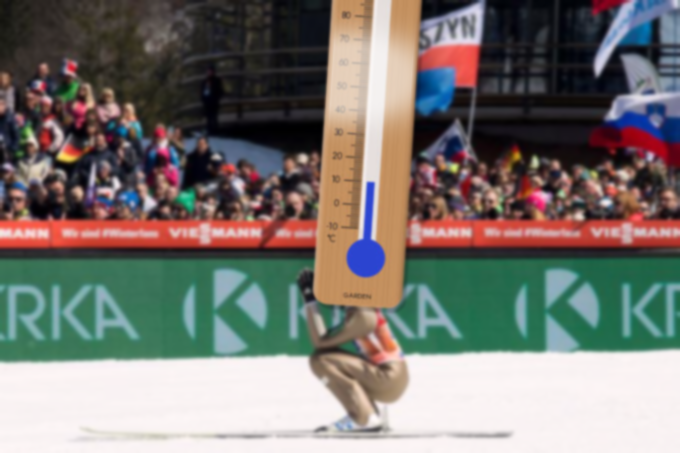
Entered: 10 °C
